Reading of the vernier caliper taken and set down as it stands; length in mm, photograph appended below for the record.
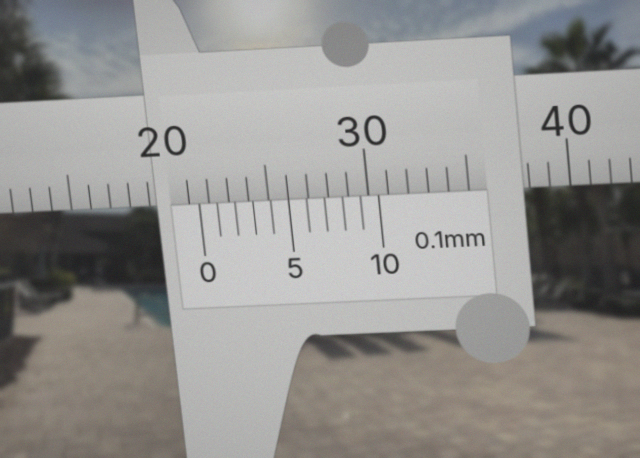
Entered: 21.5 mm
